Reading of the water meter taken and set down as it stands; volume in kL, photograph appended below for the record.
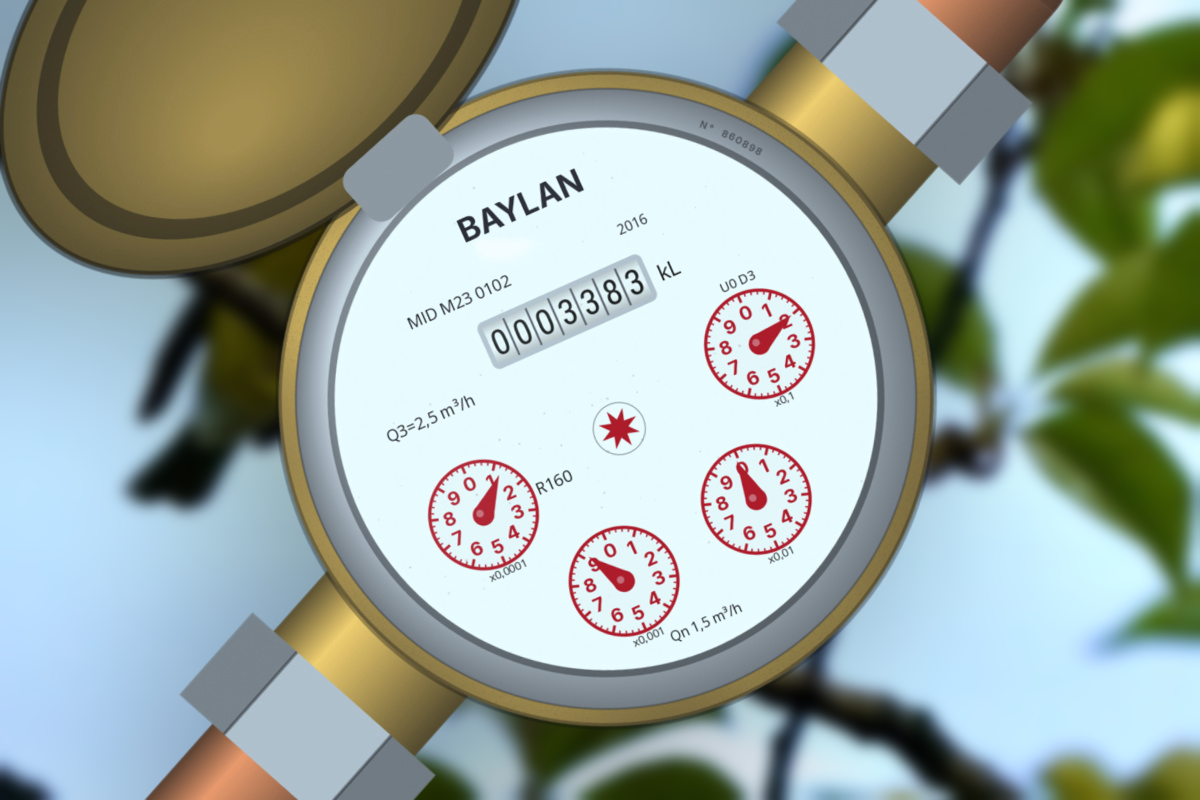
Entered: 3383.1991 kL
